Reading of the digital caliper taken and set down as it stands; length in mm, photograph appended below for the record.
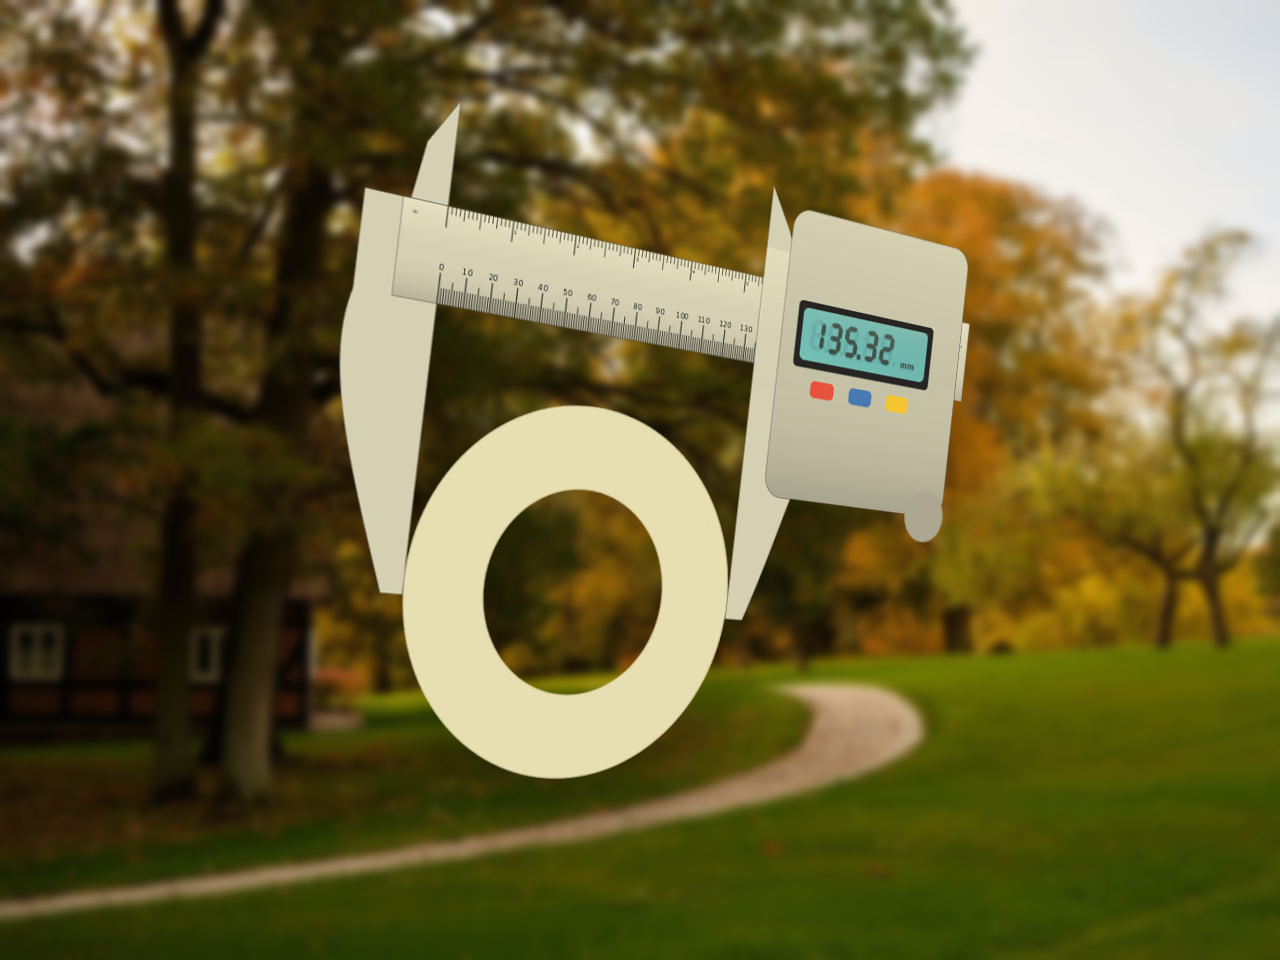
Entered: 135.32 mm
